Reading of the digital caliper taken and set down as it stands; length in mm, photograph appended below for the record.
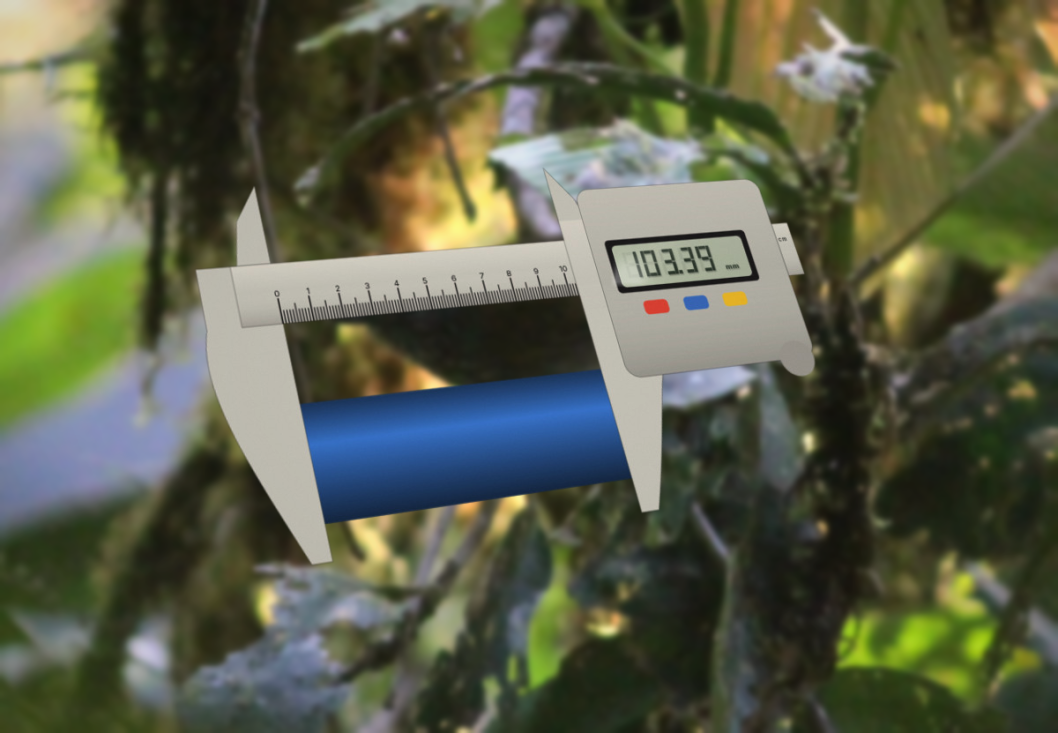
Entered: 103.39 mm
